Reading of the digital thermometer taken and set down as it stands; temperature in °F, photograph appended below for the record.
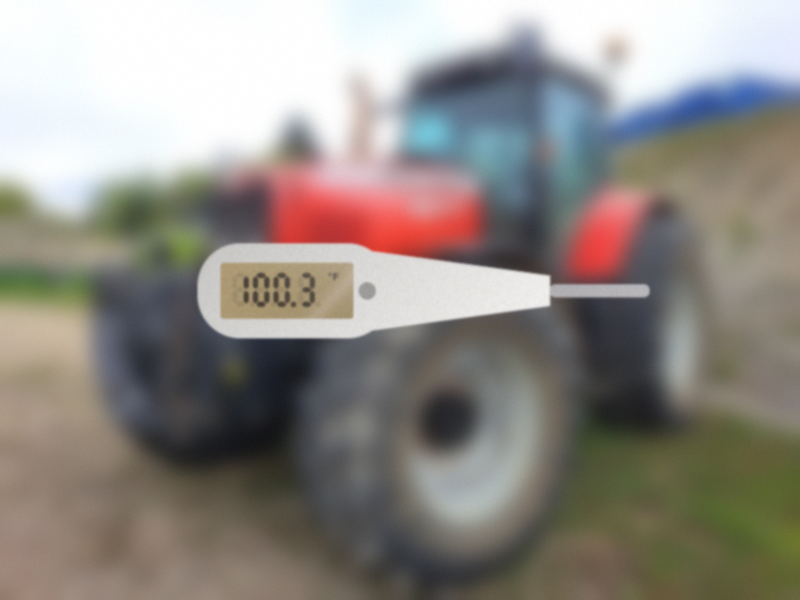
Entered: 100.3 °F
